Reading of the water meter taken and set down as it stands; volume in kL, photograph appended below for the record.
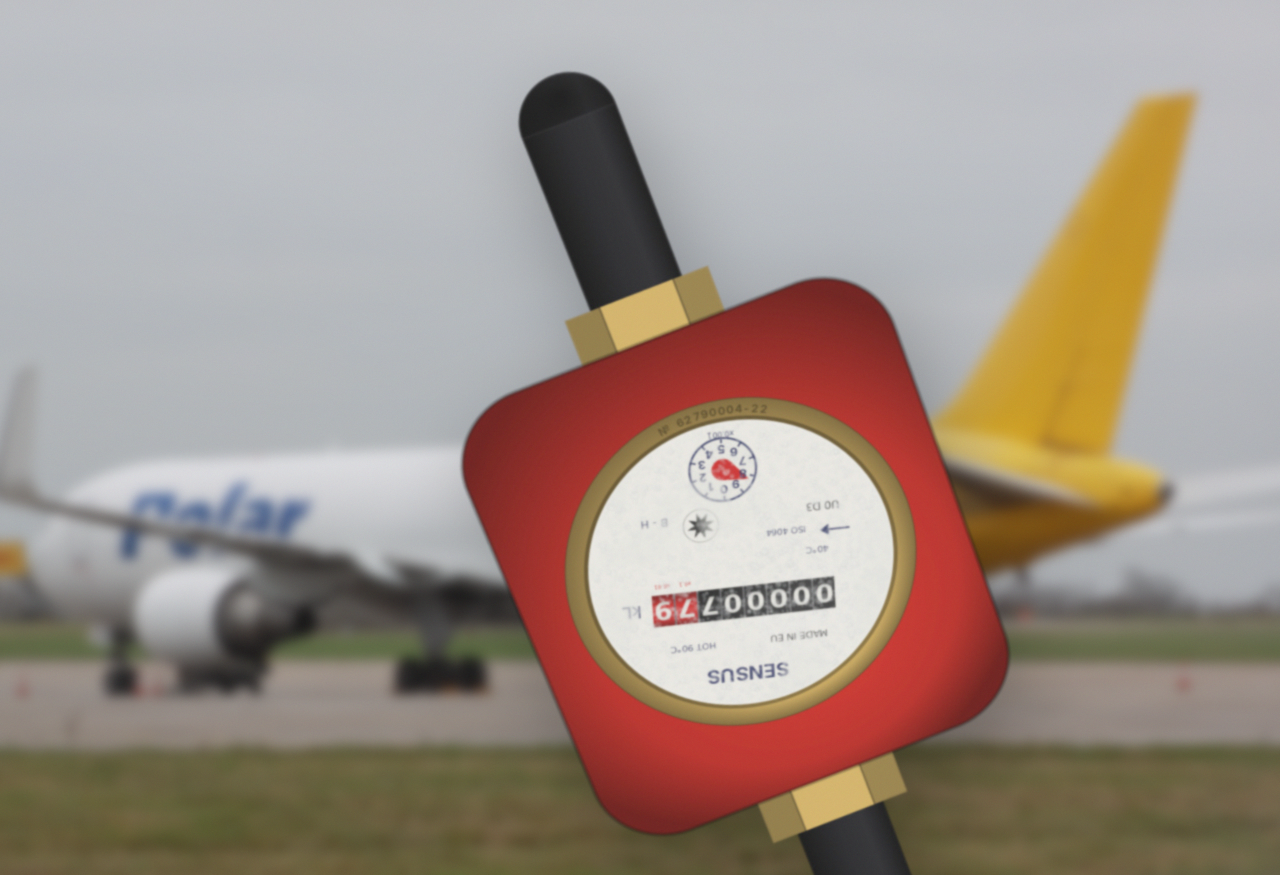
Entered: 7.798 kL
